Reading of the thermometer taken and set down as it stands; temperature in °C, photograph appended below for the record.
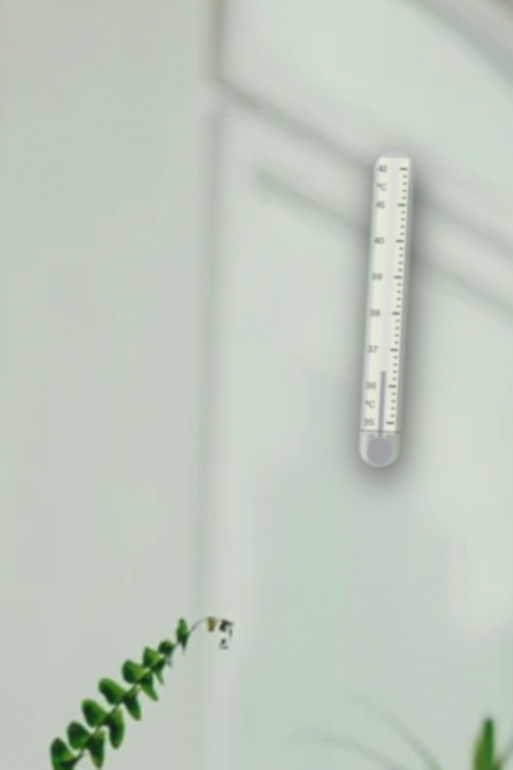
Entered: 36.4 °C
